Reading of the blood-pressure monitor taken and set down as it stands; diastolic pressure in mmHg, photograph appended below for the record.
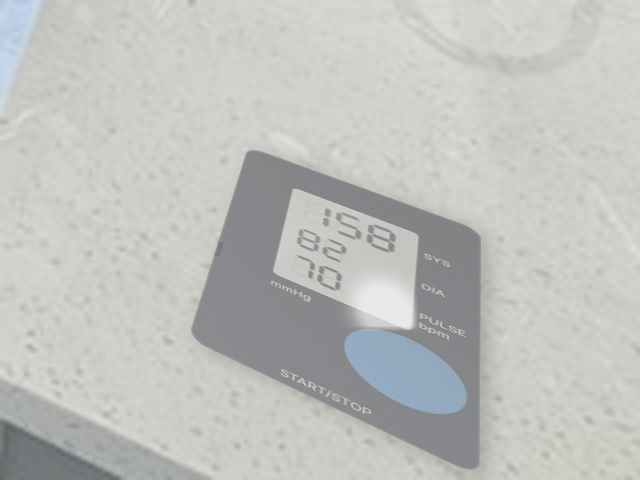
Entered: 82 mmHg
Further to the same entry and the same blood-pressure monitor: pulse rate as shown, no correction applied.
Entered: 70 bpm
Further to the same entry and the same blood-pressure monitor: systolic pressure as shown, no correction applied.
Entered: 158 mmHg
